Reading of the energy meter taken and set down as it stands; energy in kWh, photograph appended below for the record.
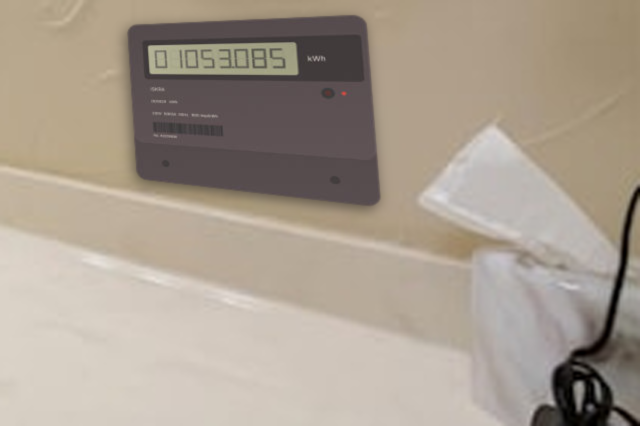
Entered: 1053.085 kWh
